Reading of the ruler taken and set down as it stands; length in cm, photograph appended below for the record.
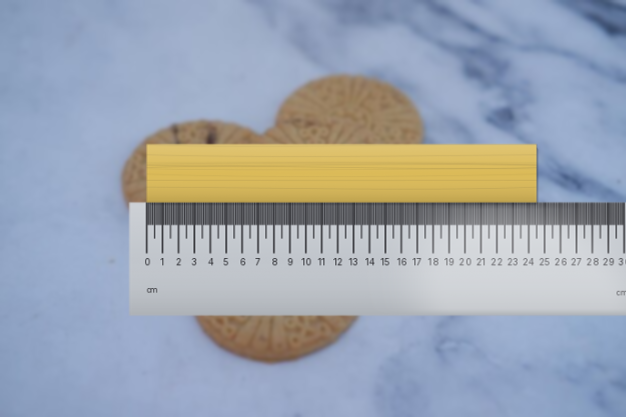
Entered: 24.5 cm
